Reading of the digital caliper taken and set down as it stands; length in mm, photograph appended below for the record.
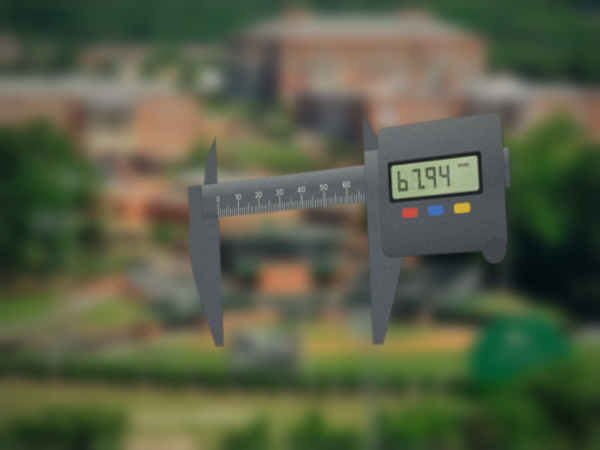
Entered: 67.94 mm
